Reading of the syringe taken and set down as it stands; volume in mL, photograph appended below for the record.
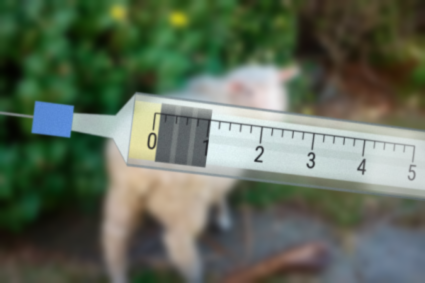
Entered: 0.1 mL
